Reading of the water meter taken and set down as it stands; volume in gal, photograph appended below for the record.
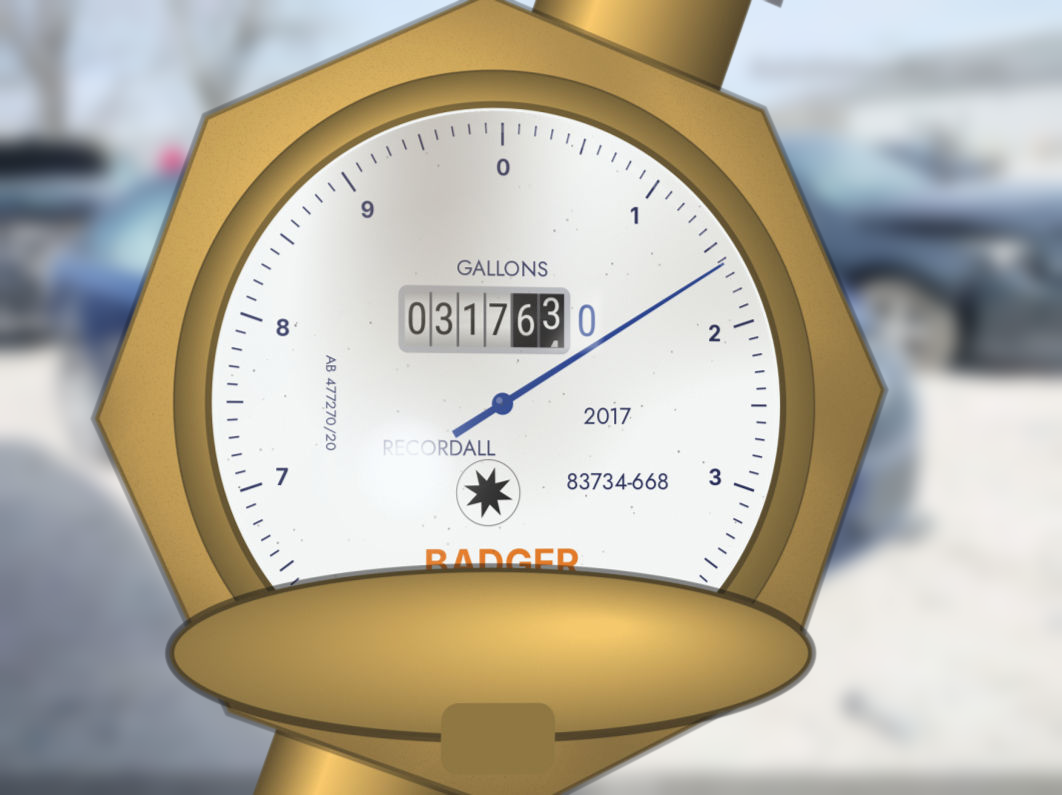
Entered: 317631.6 gal
